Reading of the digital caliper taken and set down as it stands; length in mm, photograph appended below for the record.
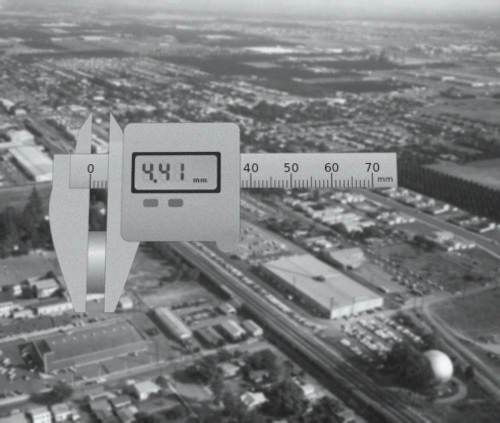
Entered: 4.41 mm
